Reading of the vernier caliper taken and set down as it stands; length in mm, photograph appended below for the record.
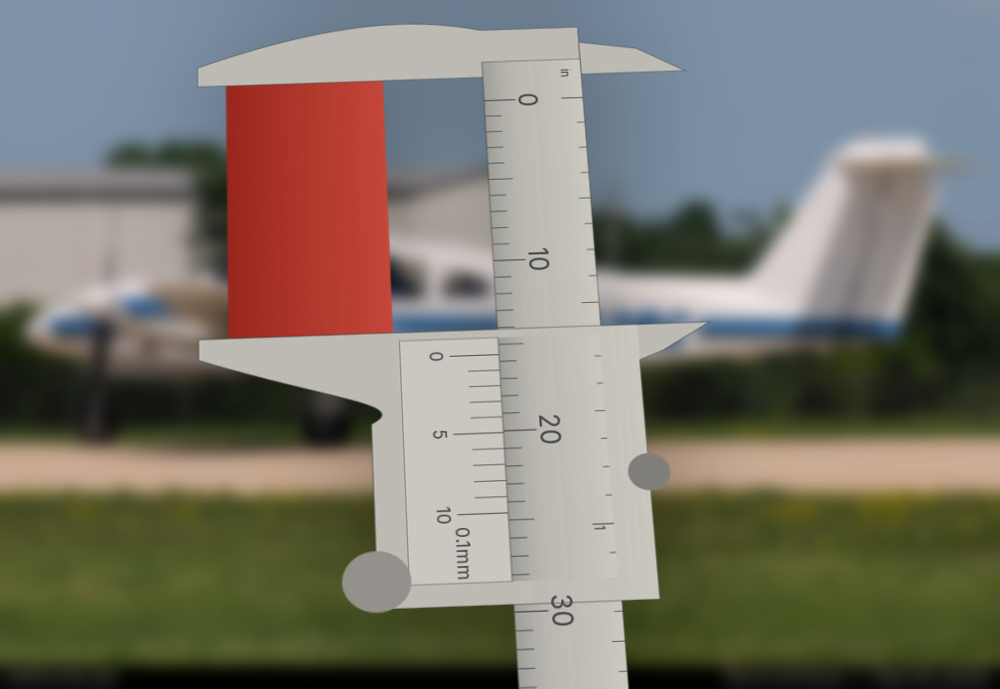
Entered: 15.6 mm
